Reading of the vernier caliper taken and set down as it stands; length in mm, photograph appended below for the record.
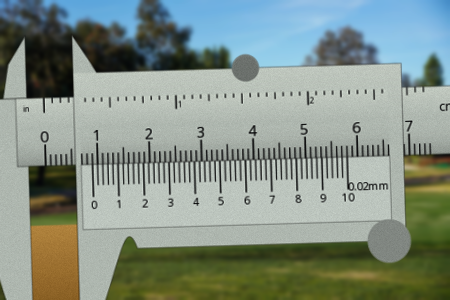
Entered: 9.0 mm
